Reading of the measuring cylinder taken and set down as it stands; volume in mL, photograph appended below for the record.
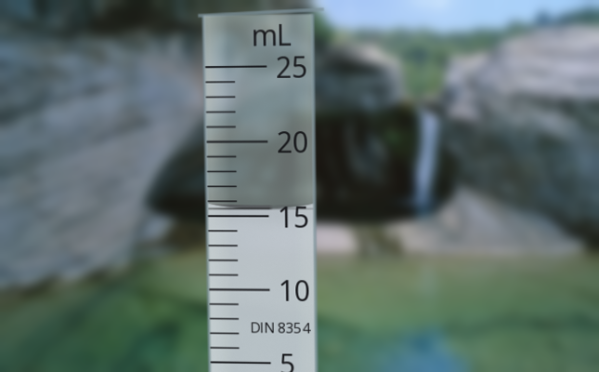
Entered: 15.5 mL
